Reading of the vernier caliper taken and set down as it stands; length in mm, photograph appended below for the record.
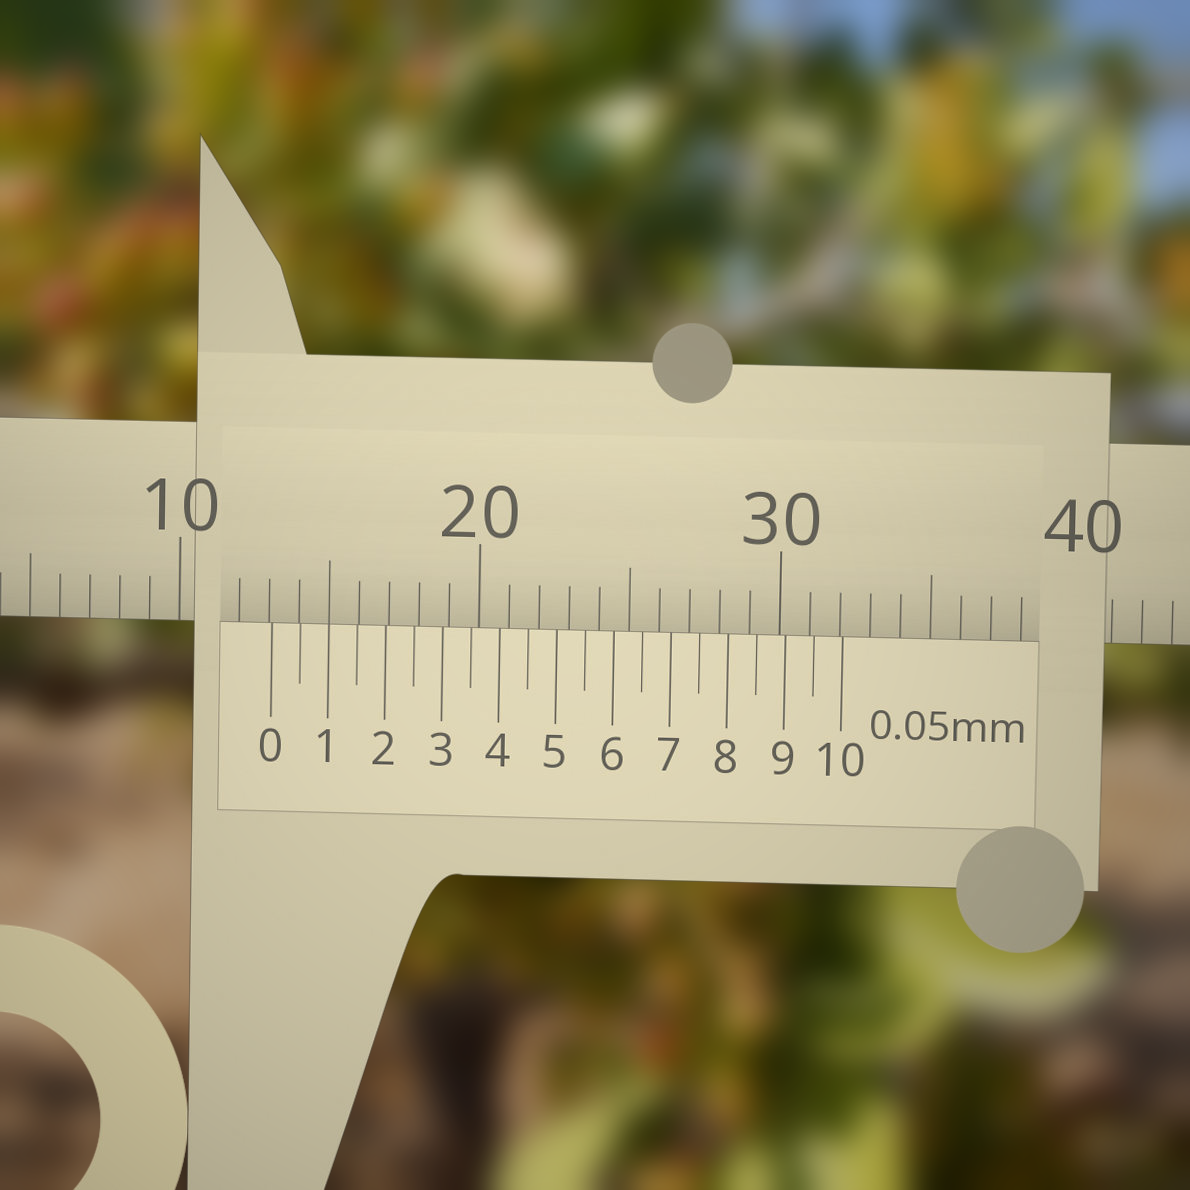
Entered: 13.10 mm
